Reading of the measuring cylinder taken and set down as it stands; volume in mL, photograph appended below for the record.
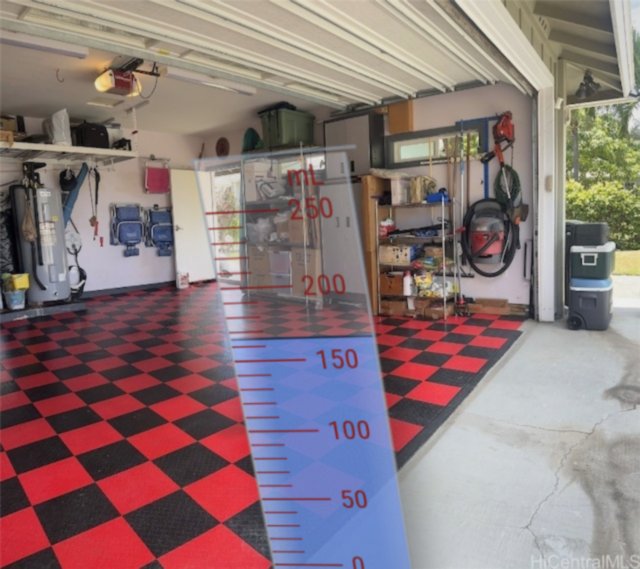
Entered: 165 mL
